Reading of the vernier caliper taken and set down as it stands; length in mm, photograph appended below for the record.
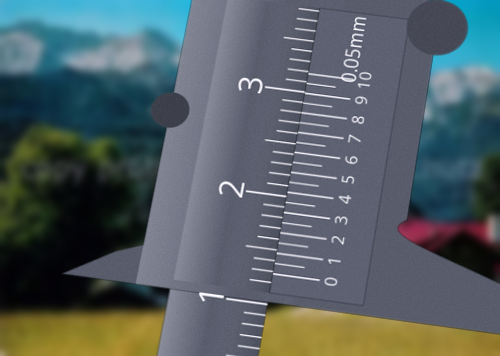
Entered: 12.8 mm
